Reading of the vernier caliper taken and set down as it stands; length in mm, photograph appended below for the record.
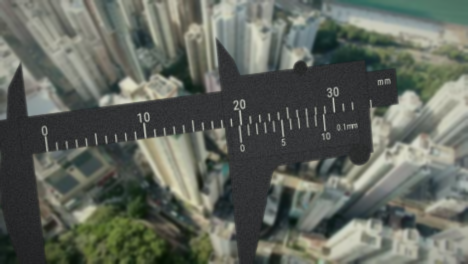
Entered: 19.8 mm
